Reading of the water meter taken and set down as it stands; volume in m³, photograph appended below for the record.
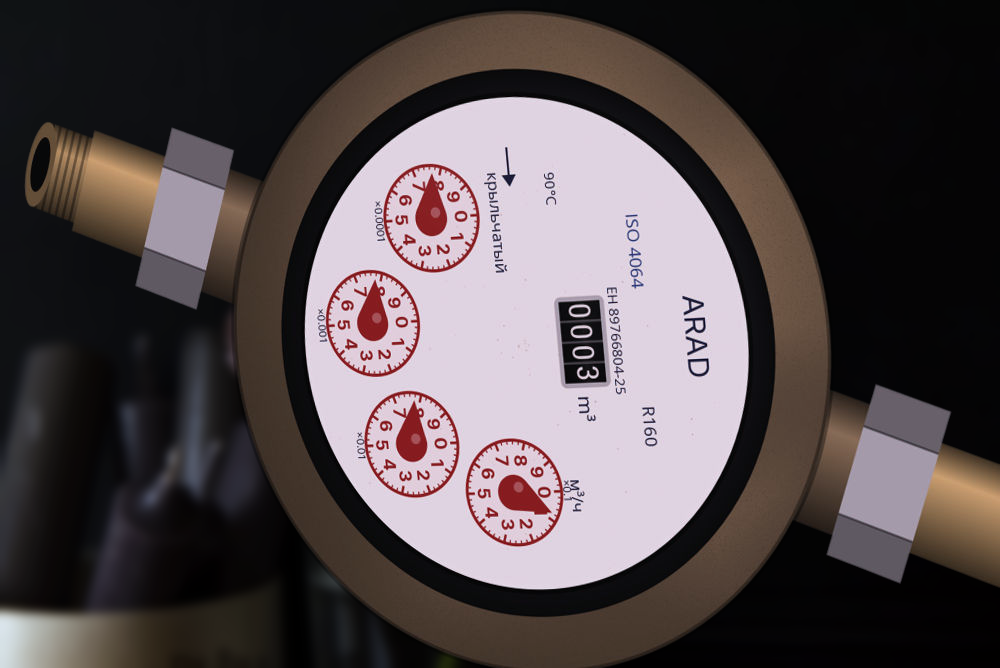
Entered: 3.0777 m³
